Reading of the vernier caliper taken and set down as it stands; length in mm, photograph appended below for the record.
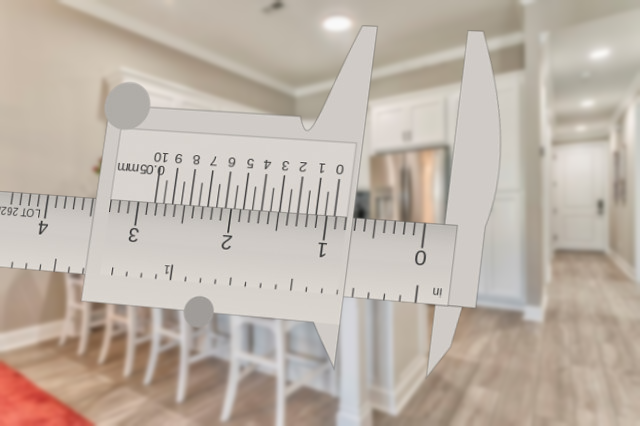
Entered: 9.2 mm
